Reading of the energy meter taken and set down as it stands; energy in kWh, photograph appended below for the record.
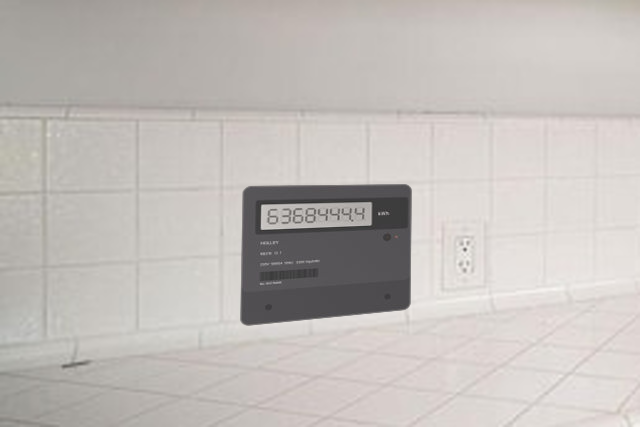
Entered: 6368444.4 kWh
